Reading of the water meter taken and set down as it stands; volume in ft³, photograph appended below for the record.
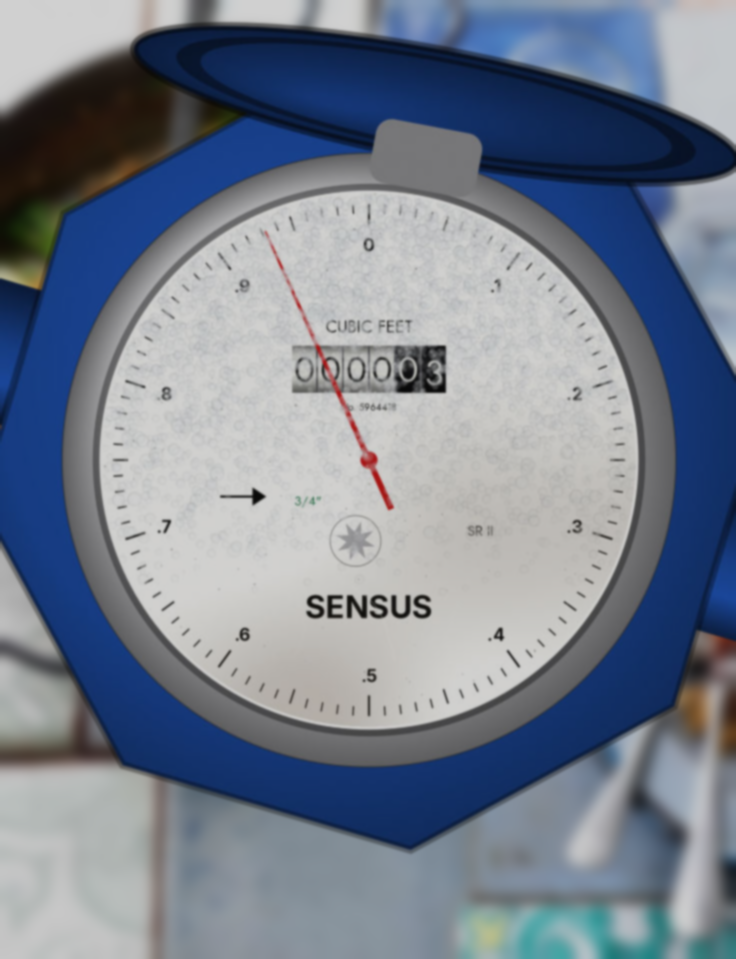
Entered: 2.93 ft³
